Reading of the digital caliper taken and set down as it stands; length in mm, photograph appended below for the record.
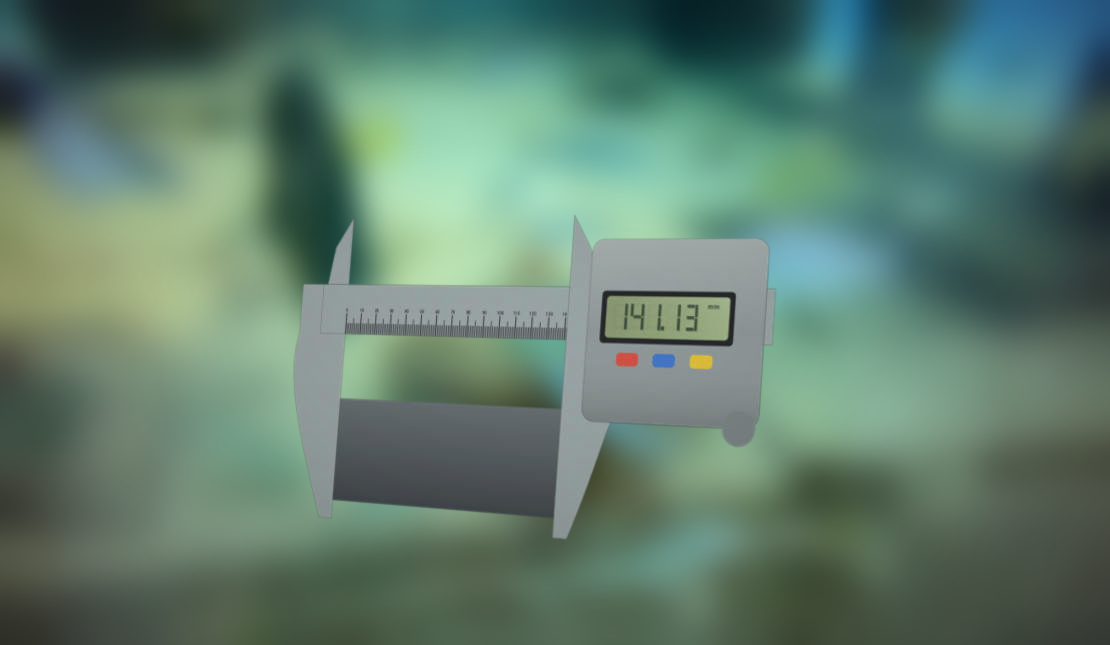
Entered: 141.13 mm
